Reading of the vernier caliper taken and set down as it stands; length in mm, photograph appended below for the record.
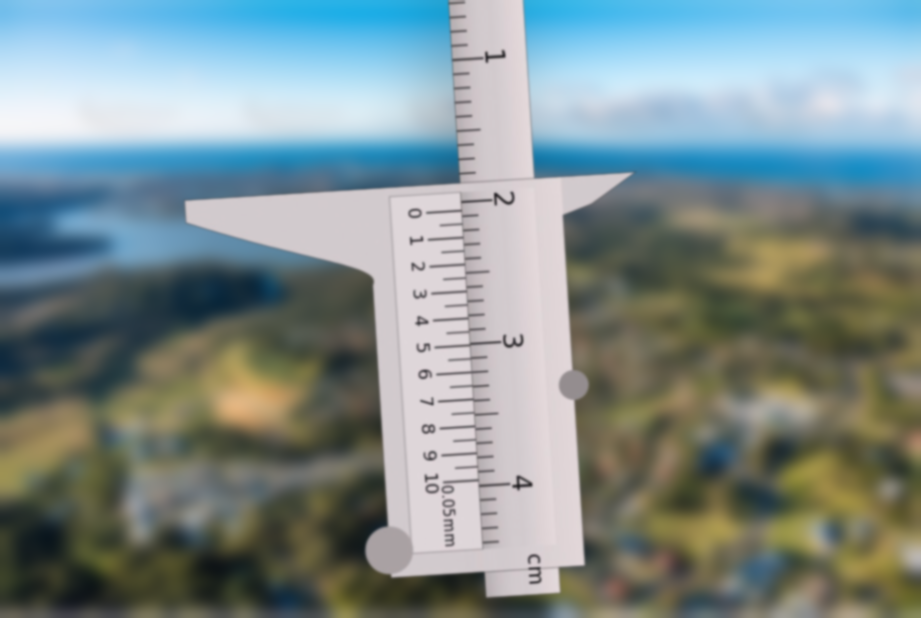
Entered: 20.6 mm
